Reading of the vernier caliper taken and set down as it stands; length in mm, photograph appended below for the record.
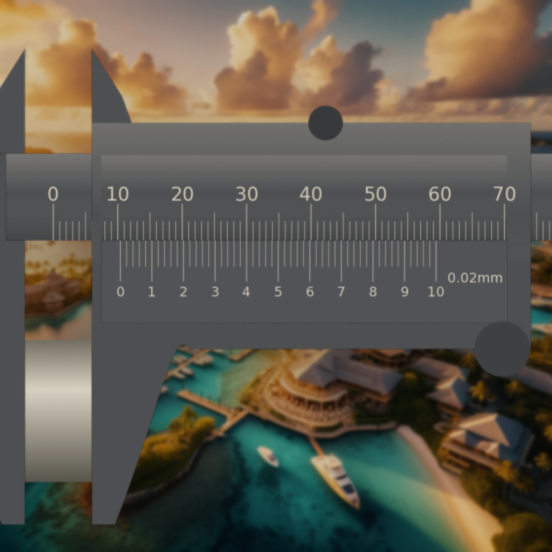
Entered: 10.4 mm
